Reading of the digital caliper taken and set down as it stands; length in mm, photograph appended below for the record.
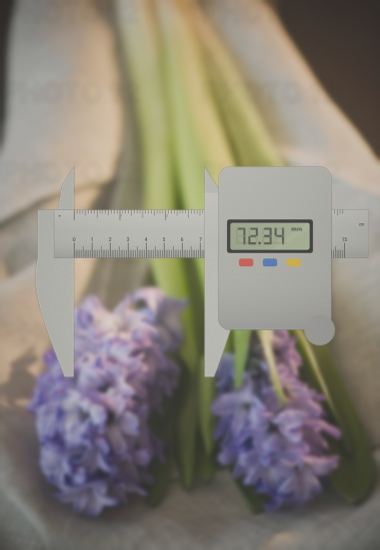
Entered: 72.34 mm
